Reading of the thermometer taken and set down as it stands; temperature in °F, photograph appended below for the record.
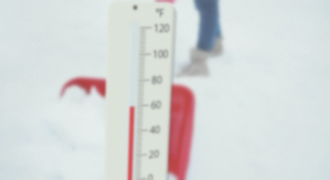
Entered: 60 °F
